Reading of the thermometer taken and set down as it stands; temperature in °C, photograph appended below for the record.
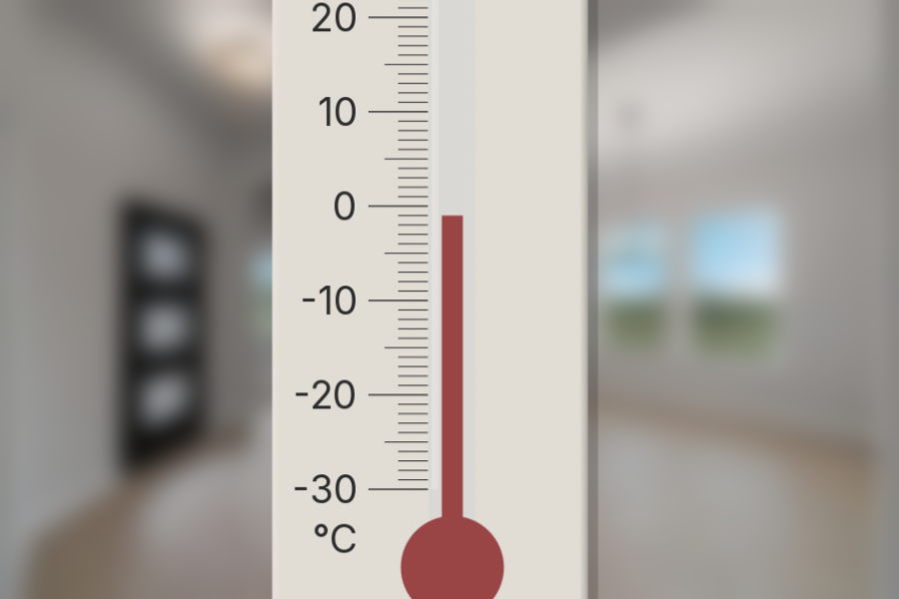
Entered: -1 °C
